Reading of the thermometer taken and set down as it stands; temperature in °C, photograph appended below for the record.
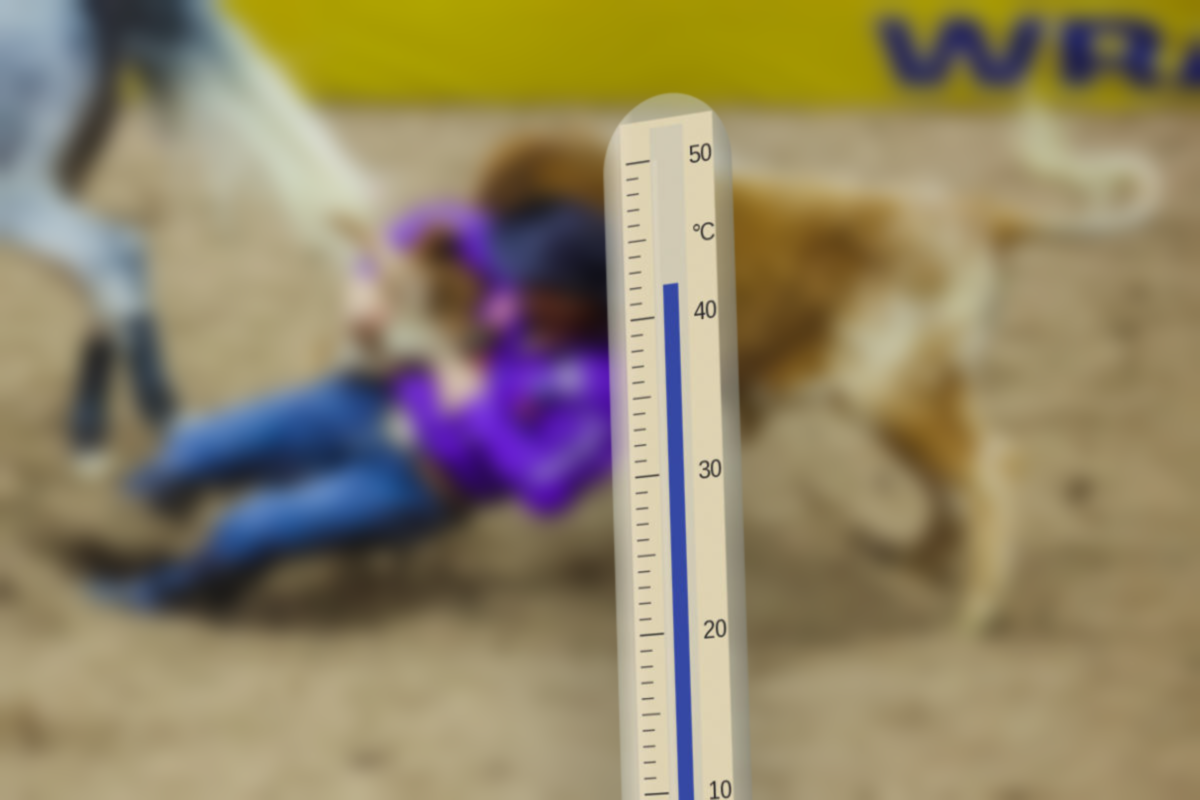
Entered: 42 °C
